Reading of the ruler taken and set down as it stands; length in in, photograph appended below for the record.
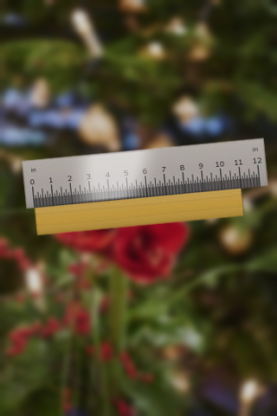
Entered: 11 in
